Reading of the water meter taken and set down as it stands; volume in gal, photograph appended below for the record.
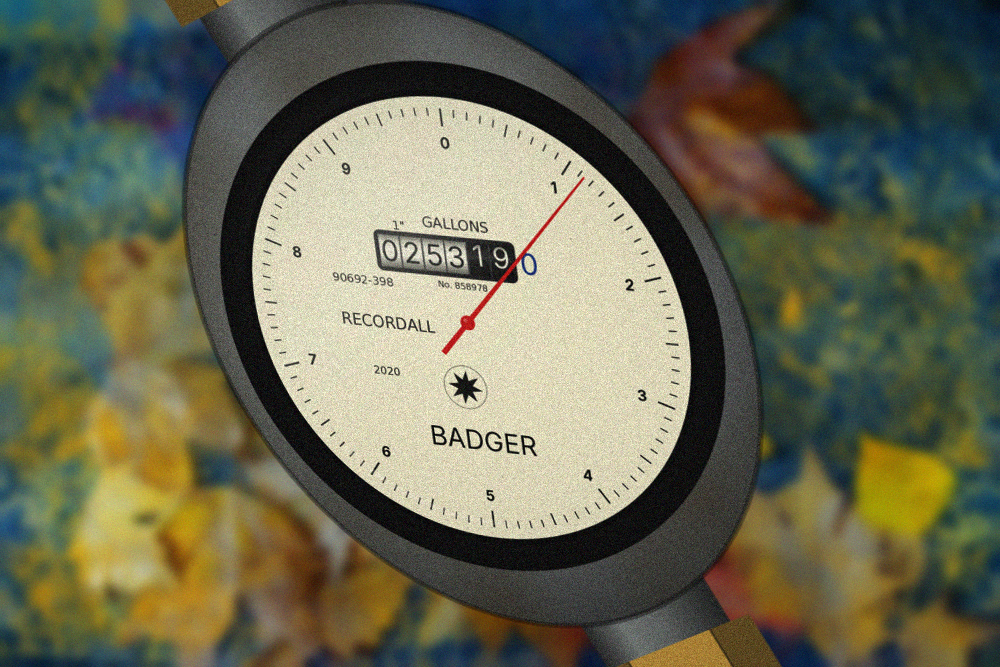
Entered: 253191.1 gal
